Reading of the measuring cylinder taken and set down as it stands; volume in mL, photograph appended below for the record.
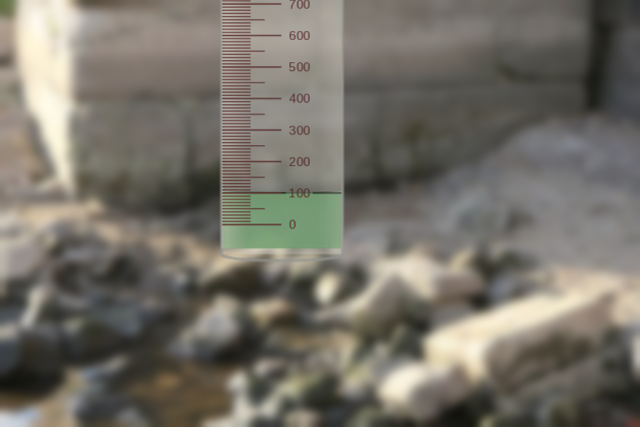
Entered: 100 mL
